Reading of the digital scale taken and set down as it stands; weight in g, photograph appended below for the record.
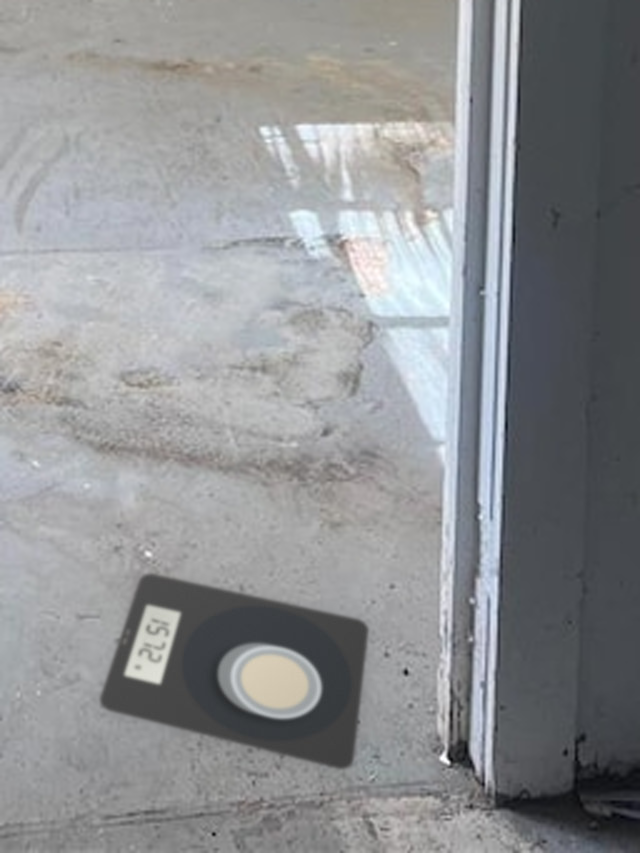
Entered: 1572 g
